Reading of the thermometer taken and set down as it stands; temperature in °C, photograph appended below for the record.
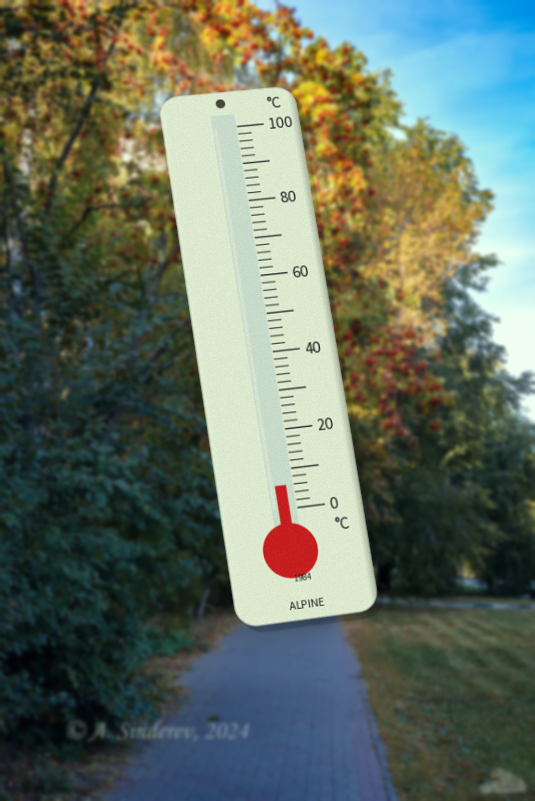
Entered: 6 °C
